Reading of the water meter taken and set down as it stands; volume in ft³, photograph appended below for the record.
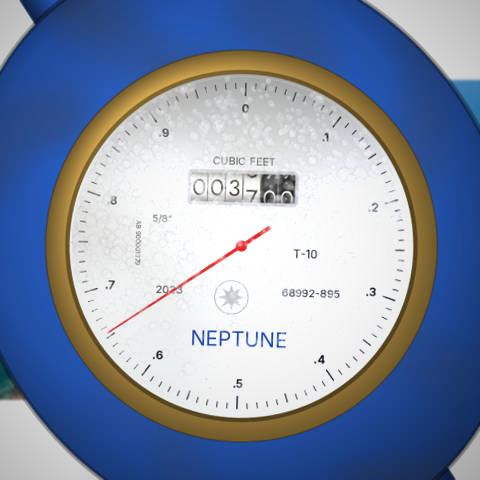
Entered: 3699.65 ft³
